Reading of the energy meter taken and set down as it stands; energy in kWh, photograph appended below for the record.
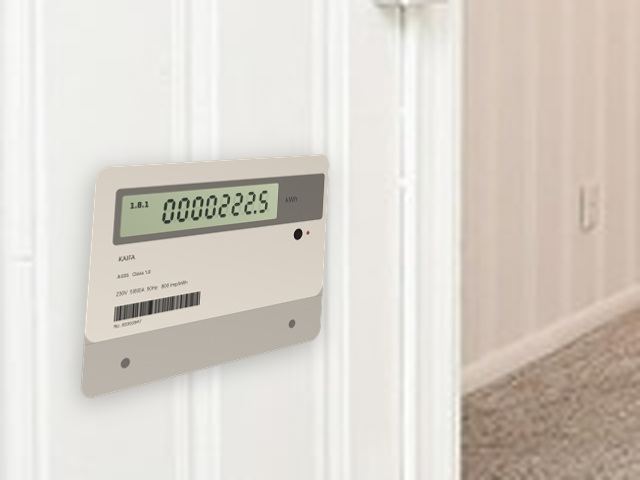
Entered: 222.5 kWh
